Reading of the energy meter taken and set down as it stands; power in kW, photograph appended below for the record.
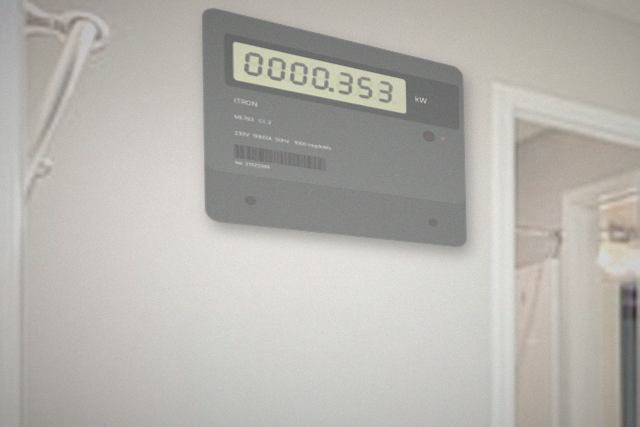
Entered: 0.353 kW
